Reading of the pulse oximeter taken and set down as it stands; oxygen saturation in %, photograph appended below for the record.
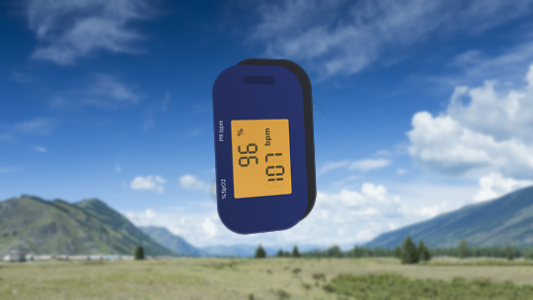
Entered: 96 %
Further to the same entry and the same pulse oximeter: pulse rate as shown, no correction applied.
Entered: 107 bpm
